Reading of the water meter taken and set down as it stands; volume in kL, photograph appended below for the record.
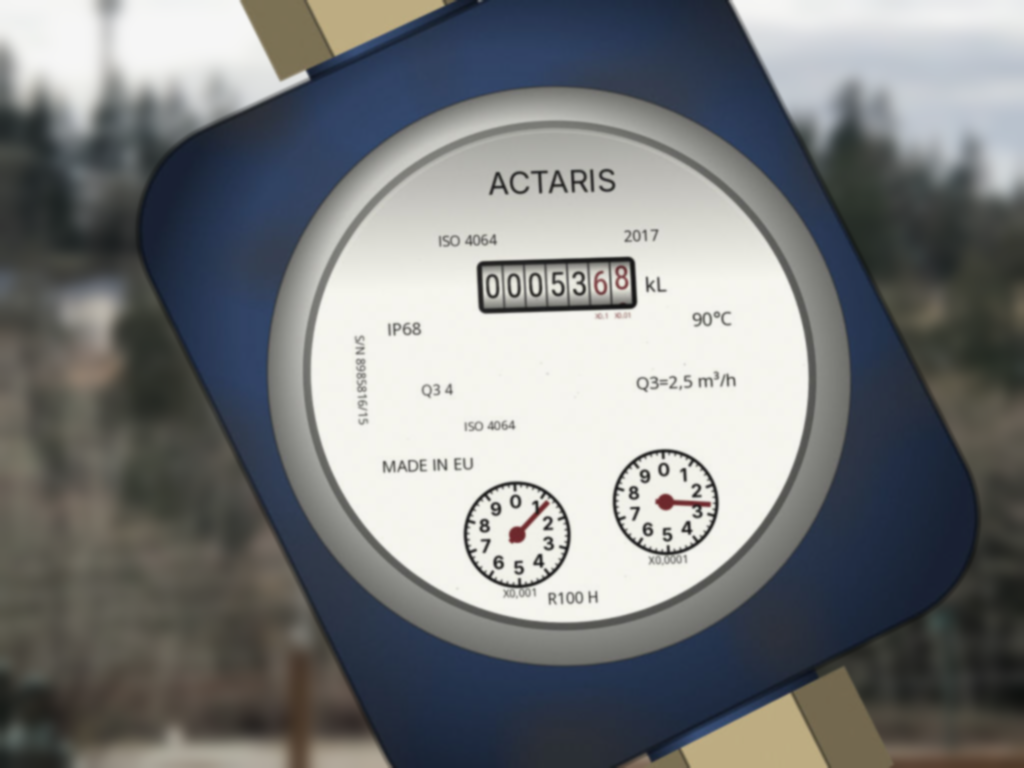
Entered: 53.6812 kL
